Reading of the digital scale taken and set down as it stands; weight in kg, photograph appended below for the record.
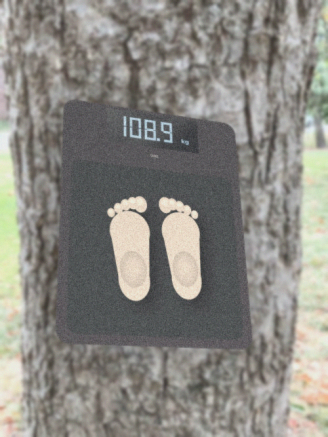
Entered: 108.9 kg
